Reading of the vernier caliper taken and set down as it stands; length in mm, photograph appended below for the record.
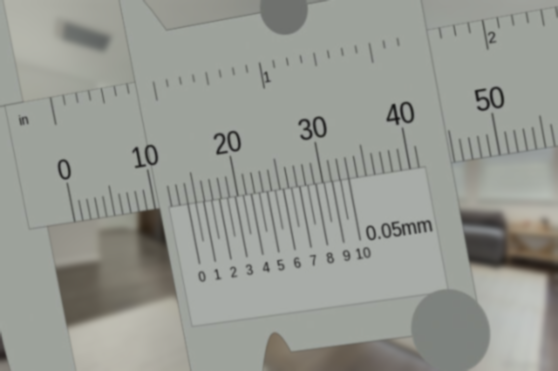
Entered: 14.0 mm
